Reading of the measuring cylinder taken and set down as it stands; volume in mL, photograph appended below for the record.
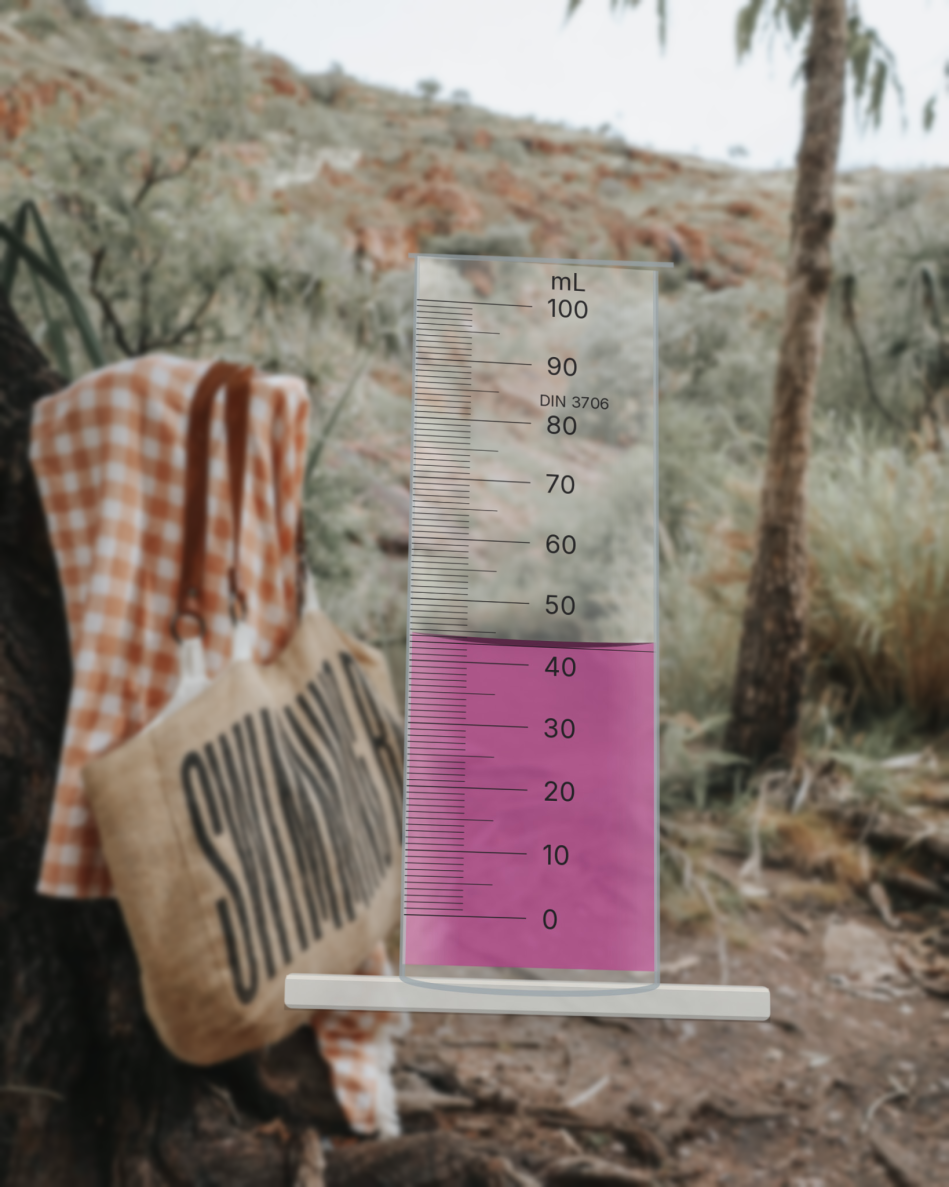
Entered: 43 mL
